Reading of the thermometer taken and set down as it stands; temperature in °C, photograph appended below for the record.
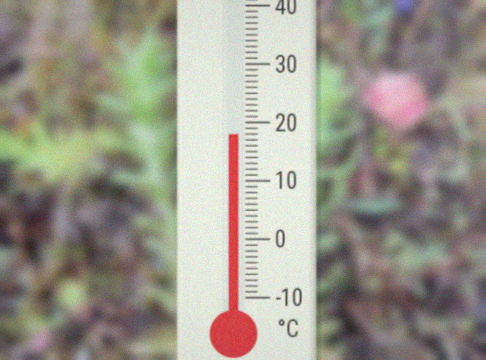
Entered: 18 °C
